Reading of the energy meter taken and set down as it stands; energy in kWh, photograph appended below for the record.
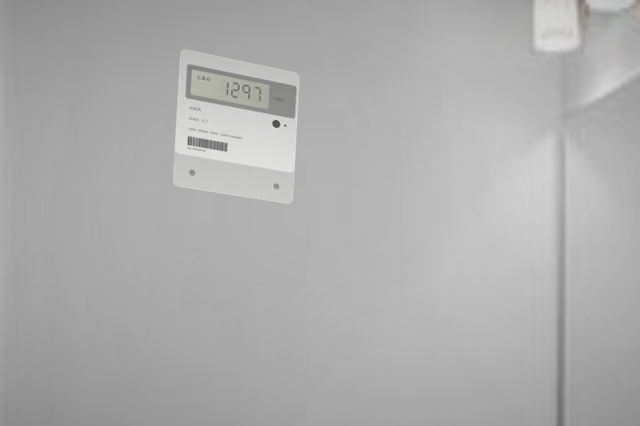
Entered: 1297 kWh
